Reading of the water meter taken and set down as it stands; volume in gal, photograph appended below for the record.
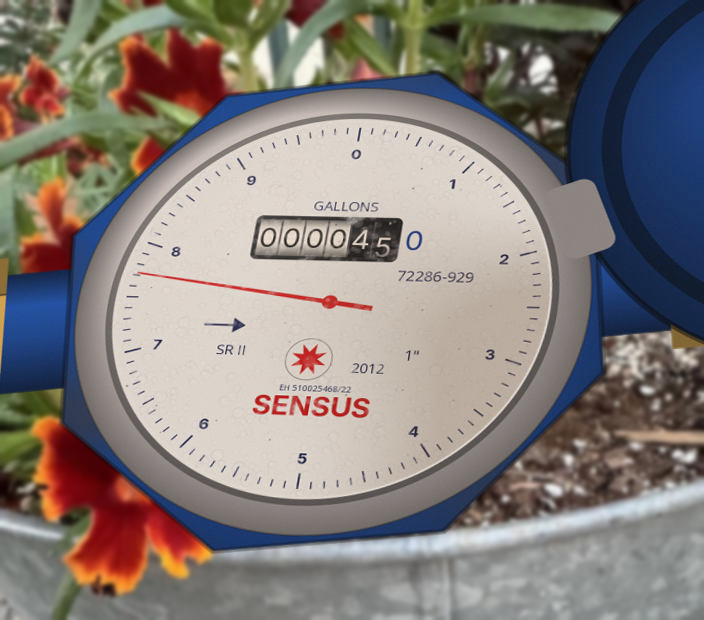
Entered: 447.7 gal
